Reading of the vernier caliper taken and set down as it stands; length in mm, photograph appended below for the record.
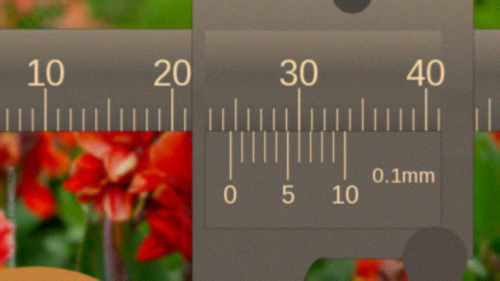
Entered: 24.6 mm
